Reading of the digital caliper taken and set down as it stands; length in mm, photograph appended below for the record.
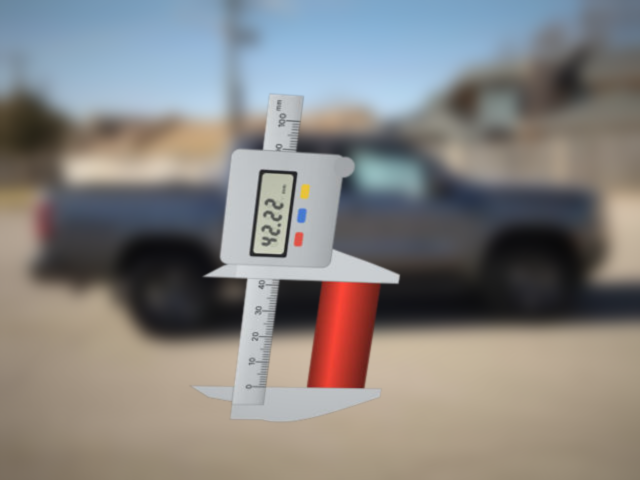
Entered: 42.22 mm
